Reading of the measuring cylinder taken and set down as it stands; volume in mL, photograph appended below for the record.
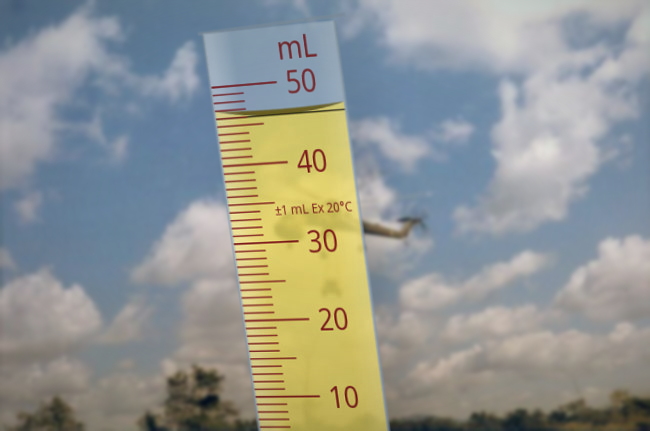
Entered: 46 mL
